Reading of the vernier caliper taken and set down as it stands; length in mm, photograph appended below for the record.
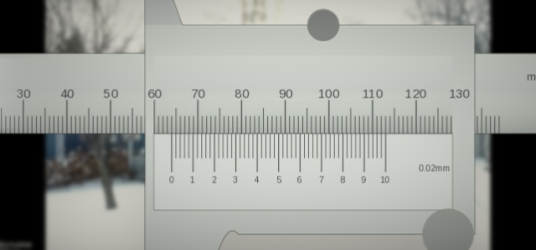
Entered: 64.0 mm
